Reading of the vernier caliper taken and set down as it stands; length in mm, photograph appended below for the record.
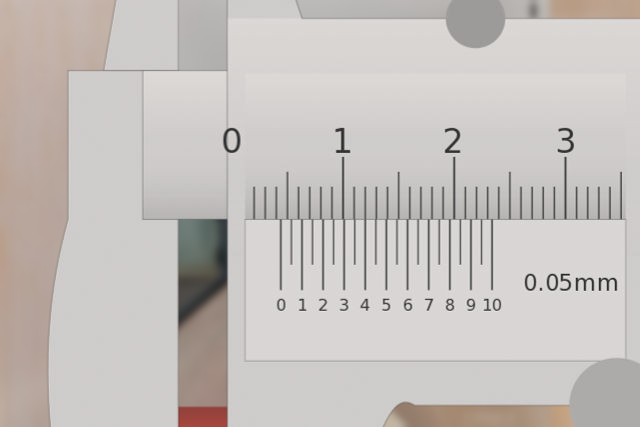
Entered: 4.4 mm
